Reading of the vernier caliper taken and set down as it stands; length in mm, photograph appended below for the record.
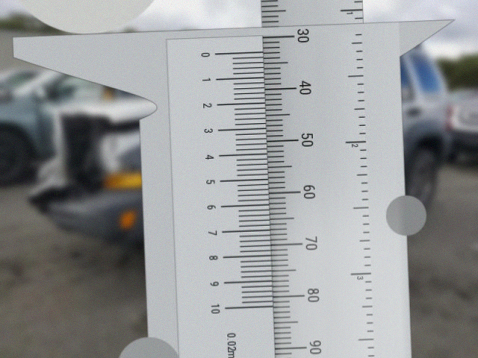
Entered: 32.8 mm
